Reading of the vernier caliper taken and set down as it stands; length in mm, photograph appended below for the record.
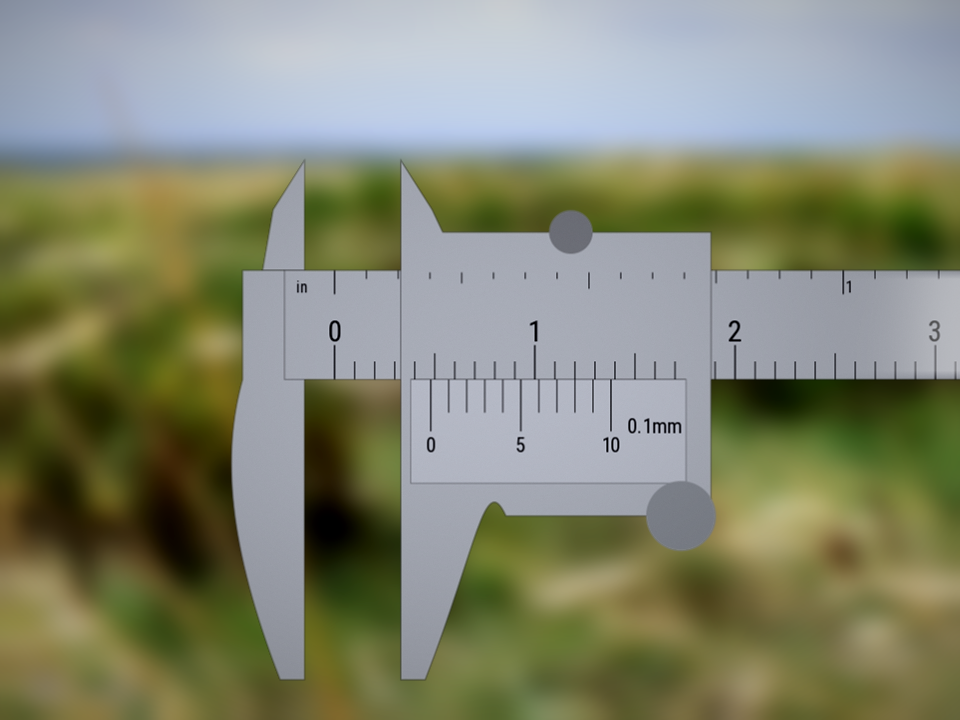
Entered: 4.8 mm
